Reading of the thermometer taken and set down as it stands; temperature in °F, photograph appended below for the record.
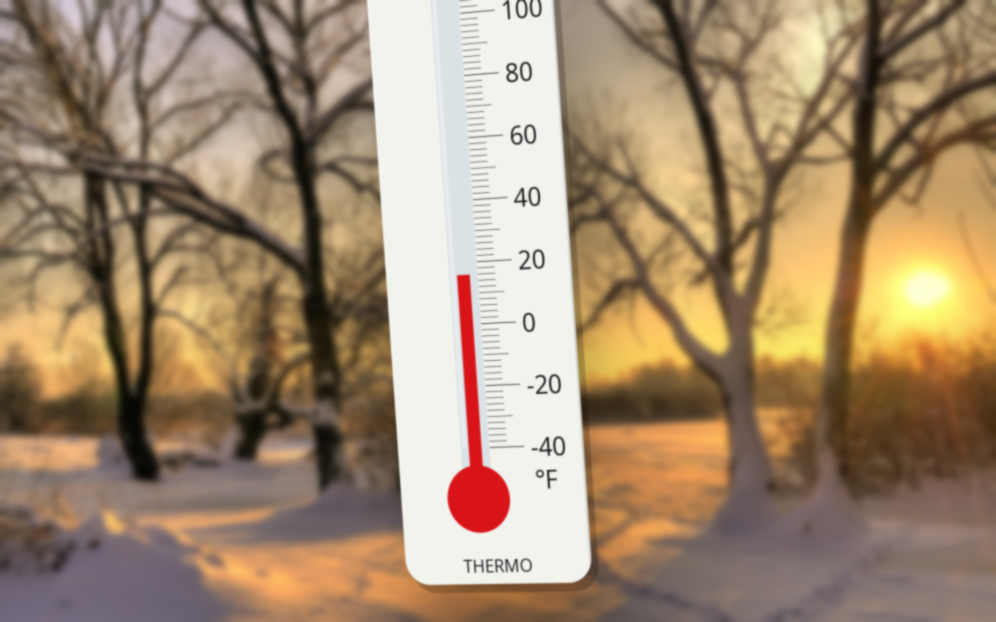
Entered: 16 °F
